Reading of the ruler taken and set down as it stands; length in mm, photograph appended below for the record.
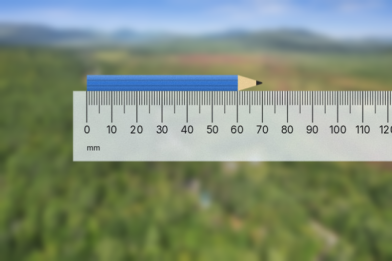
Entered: 70 mm
